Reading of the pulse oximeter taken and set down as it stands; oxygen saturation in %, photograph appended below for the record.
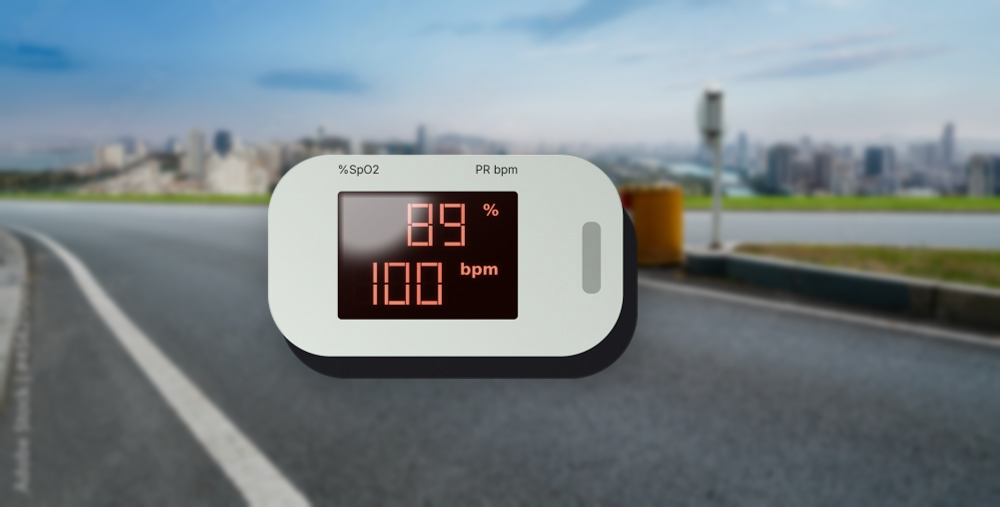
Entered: 89 %
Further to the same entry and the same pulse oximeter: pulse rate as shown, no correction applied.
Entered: 100 bpm
